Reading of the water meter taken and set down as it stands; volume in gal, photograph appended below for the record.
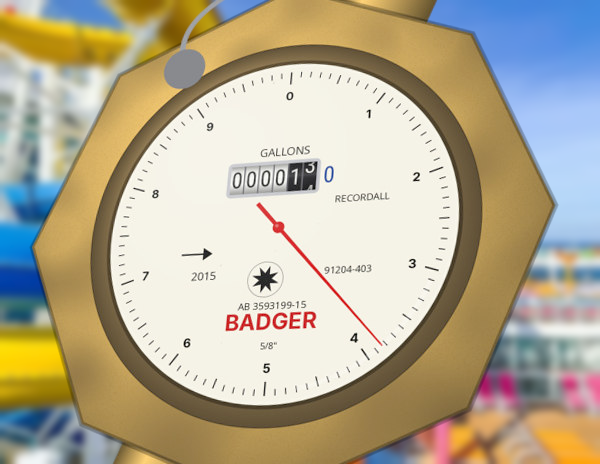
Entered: 133.8 gal
